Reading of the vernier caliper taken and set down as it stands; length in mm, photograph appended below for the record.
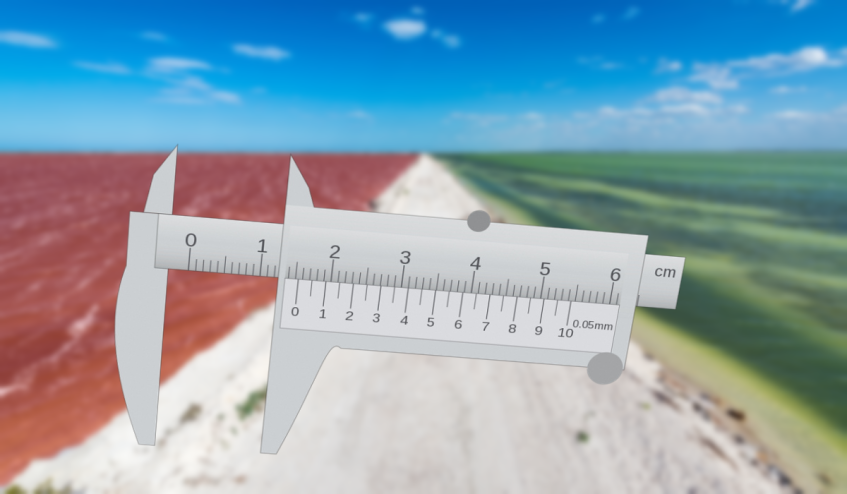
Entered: 15.4 mm
